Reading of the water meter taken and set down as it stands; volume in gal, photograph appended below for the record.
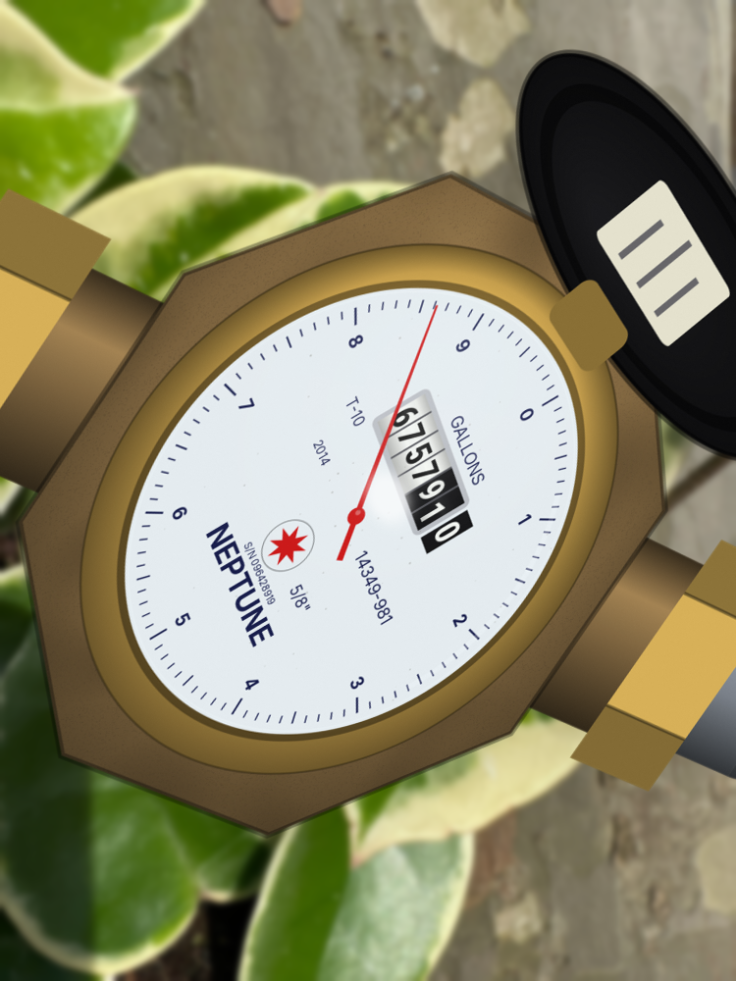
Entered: 6757908.6 gal
